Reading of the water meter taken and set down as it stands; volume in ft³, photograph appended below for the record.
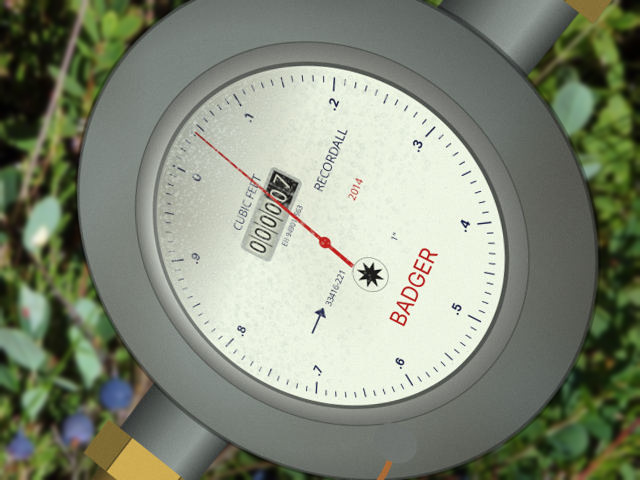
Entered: 7.04 ft³
